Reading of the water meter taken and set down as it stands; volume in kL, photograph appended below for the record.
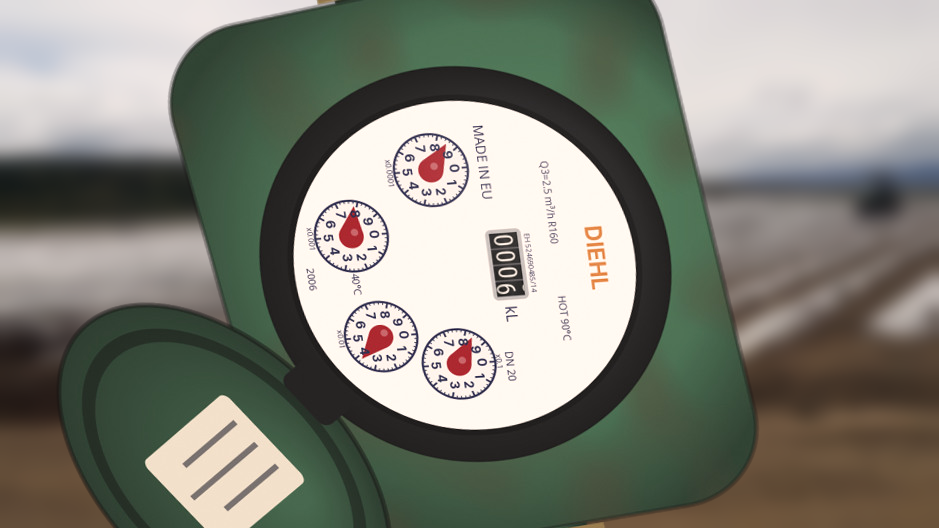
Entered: 5.8378 kL
